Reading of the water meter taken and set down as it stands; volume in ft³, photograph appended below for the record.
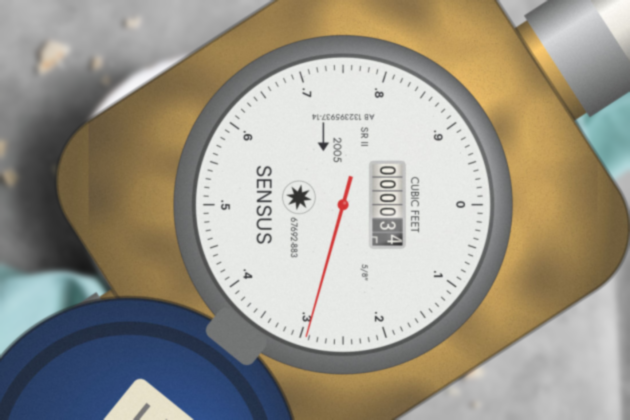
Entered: 34.29 ft³
